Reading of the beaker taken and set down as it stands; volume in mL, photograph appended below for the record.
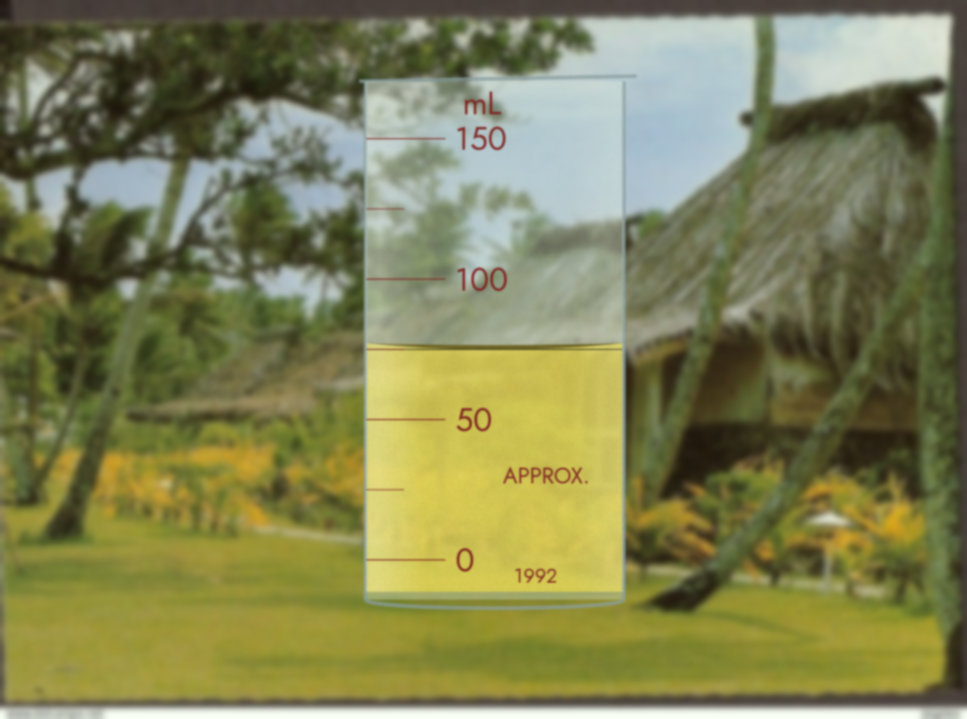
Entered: 75 mL
